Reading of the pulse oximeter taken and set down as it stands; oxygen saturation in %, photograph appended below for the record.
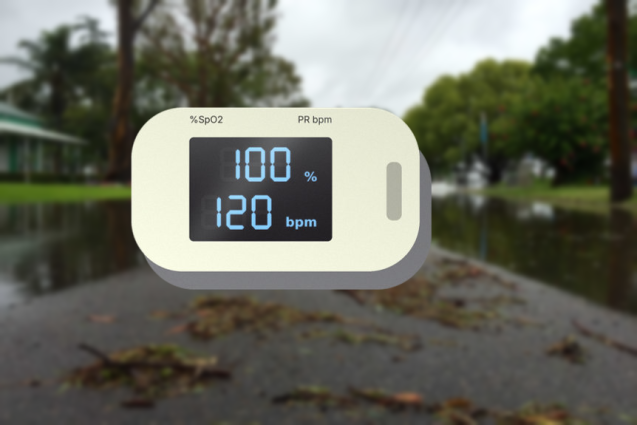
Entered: 100 %
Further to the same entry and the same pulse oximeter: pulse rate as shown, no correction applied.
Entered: 120 bpm
